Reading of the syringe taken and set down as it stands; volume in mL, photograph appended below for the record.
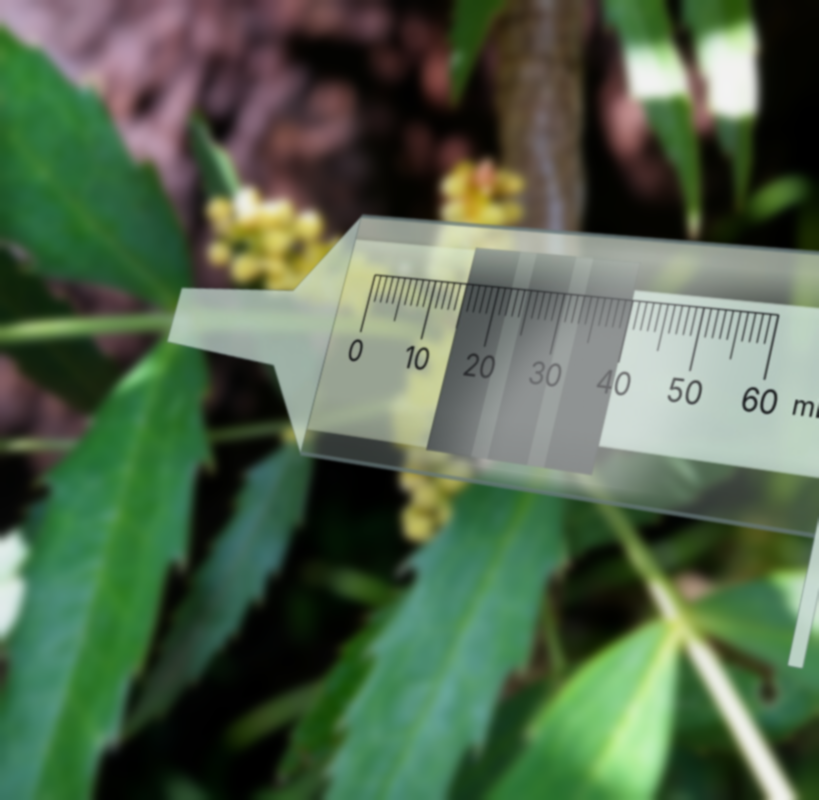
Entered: 15 mL
